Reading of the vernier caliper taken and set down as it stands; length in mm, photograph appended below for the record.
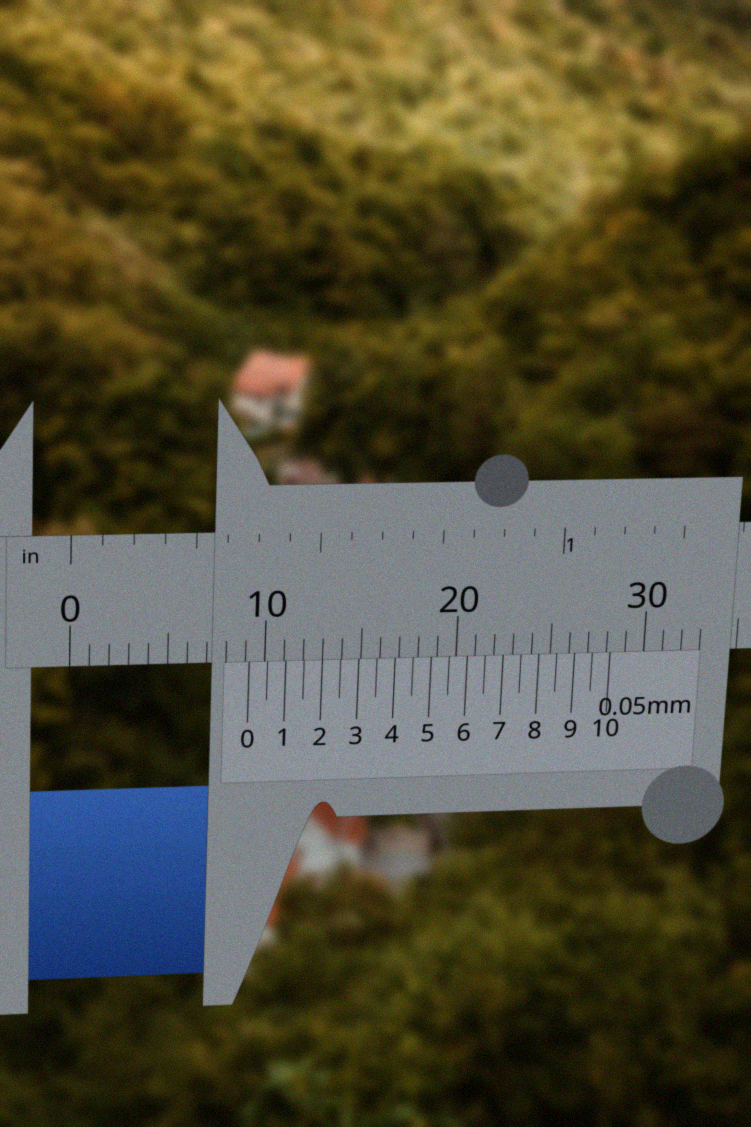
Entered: 9.2 mm
